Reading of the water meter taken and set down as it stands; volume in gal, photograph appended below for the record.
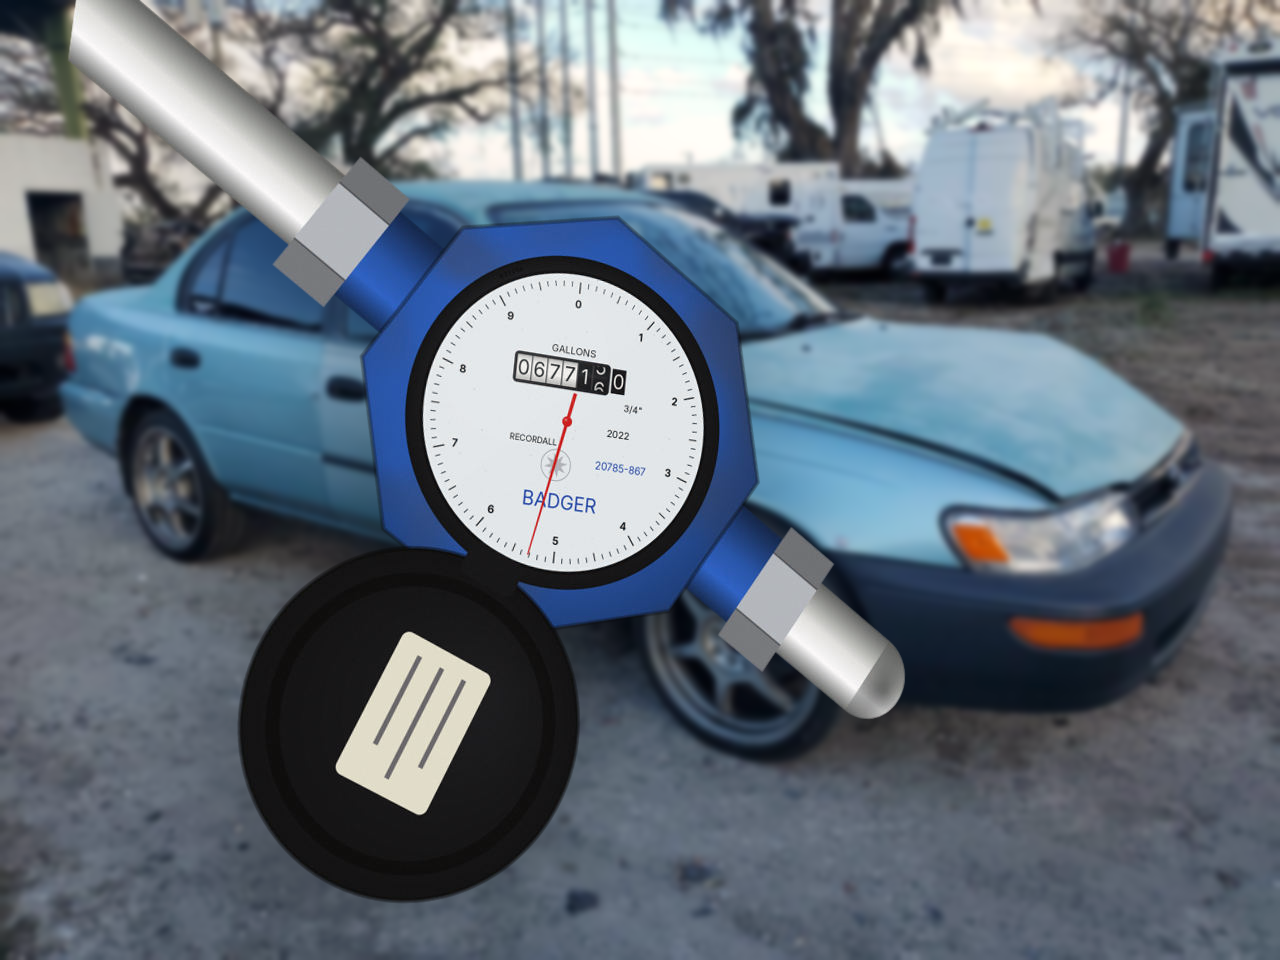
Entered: 677155.3 gal
